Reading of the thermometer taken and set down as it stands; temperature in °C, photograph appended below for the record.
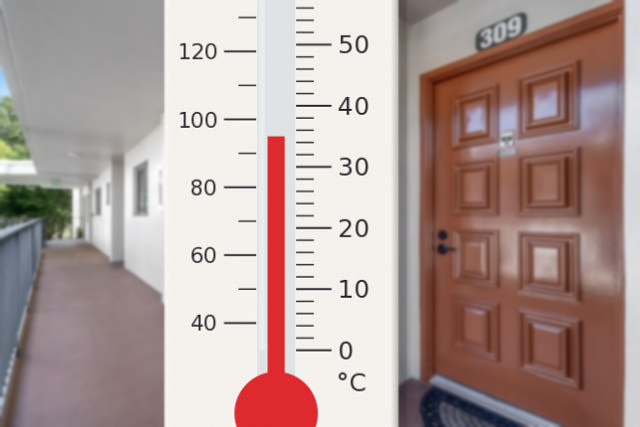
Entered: 35 °C
